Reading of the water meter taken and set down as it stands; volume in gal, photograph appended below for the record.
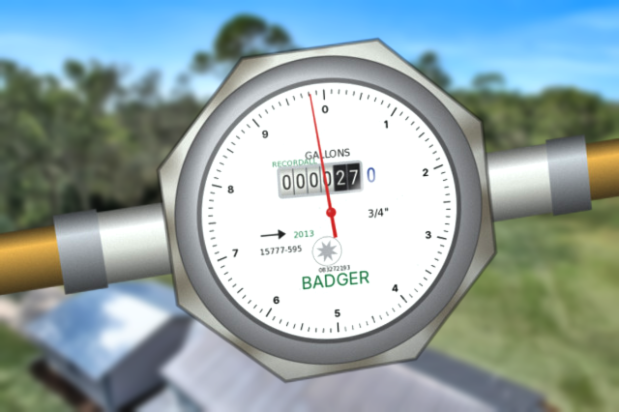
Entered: 269.8 gal
